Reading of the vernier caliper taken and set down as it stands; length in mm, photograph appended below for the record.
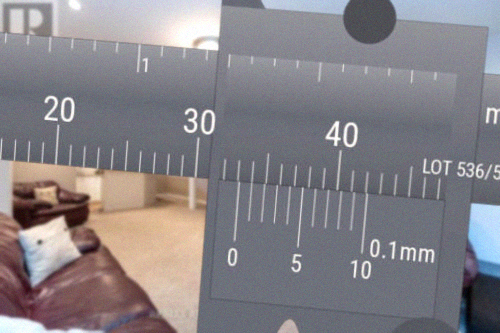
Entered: 33.1 mm
